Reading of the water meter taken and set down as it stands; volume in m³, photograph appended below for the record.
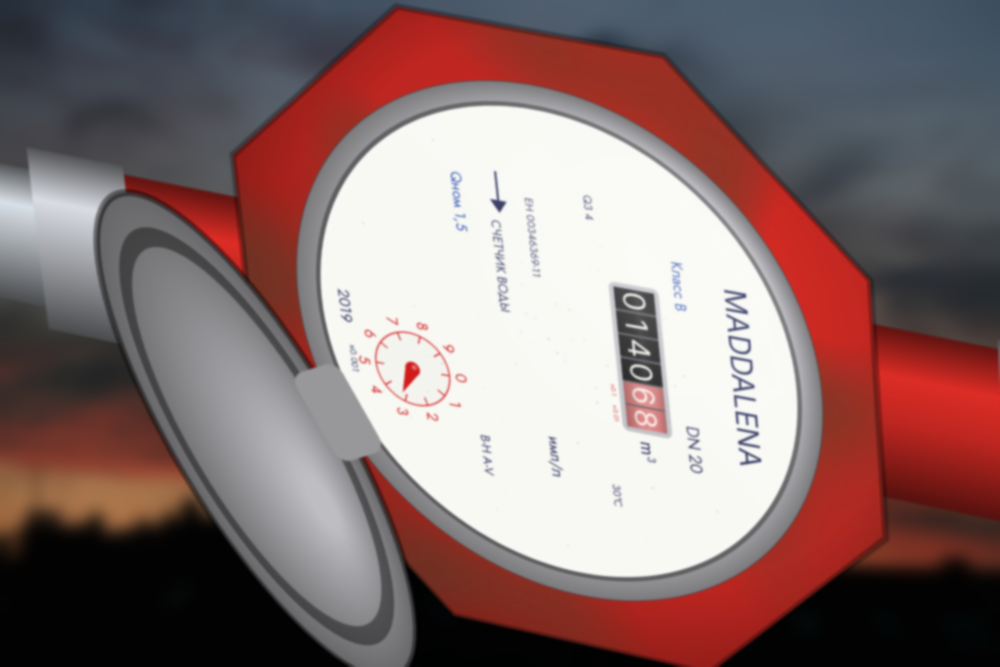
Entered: 140.683 m³
